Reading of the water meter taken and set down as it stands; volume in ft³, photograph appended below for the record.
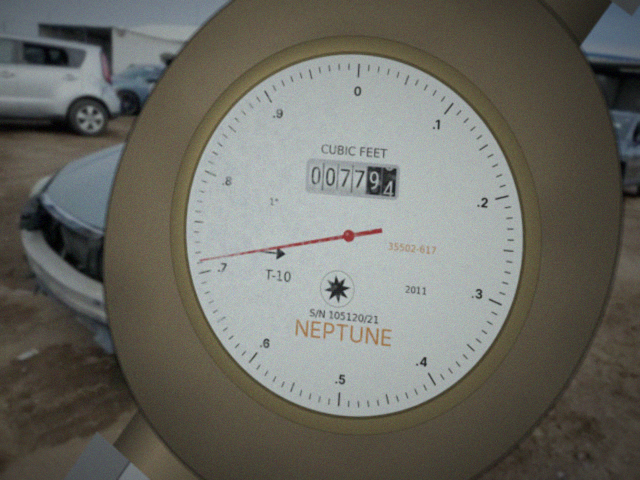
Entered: 7793.71 ft³
